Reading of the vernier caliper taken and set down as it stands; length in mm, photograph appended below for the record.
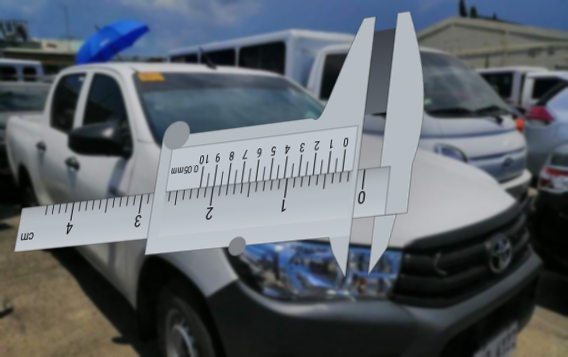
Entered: 2.8 mm
